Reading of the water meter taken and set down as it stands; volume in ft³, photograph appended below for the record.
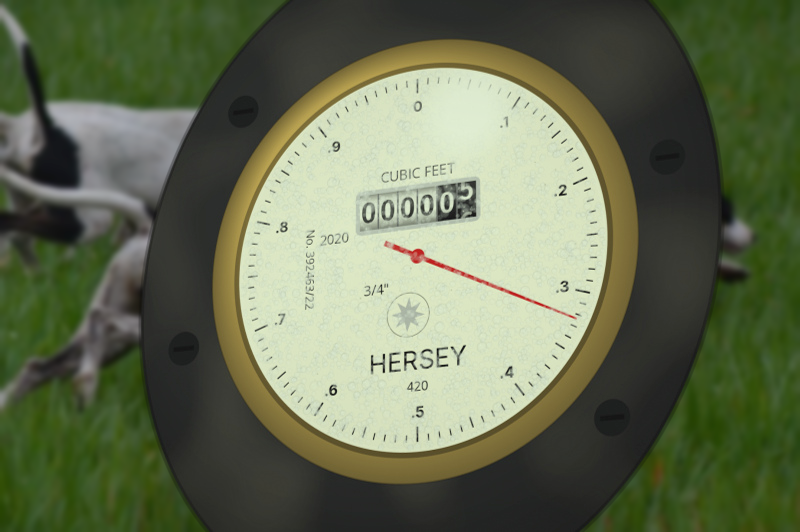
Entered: 5.32 ft³
